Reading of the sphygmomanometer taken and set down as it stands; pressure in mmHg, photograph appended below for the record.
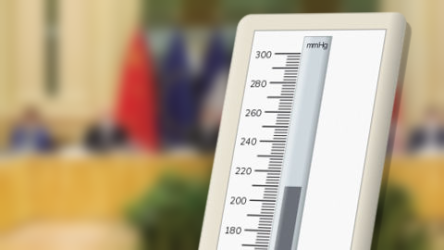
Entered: 210 mmHg
